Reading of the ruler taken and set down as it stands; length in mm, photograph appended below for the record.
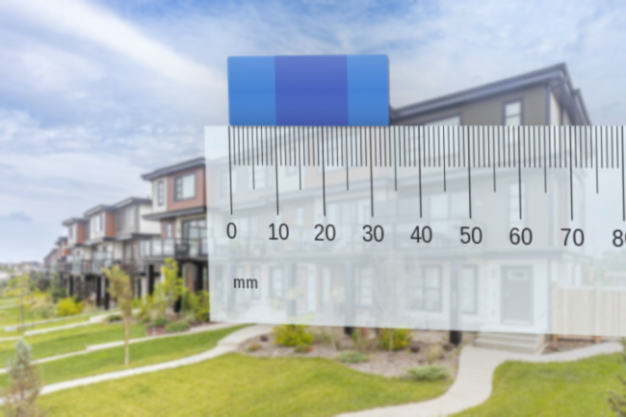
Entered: 34 mm
